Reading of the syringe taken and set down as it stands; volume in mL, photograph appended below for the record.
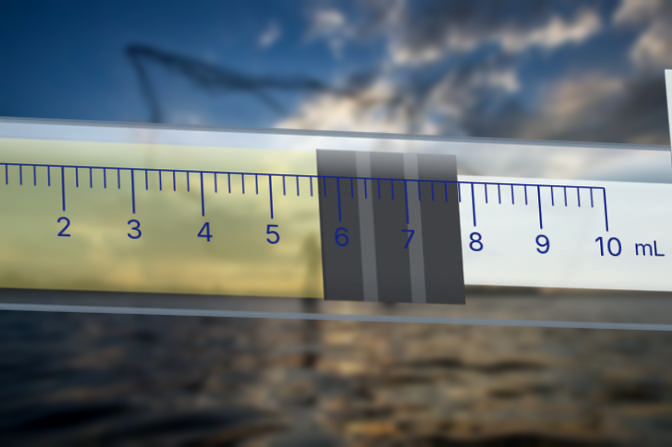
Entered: 5.7 mL
